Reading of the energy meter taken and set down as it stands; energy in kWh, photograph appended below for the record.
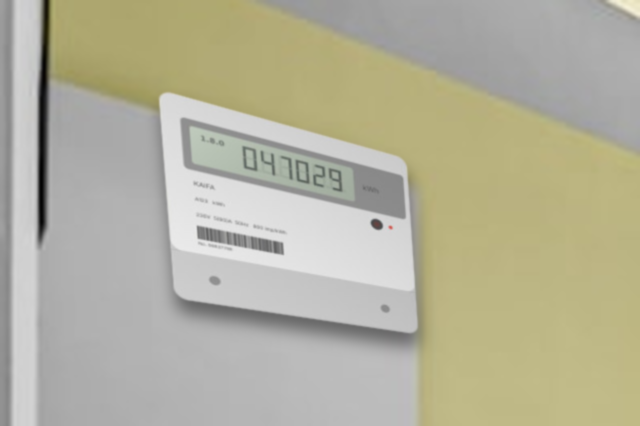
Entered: 47029 kWh
